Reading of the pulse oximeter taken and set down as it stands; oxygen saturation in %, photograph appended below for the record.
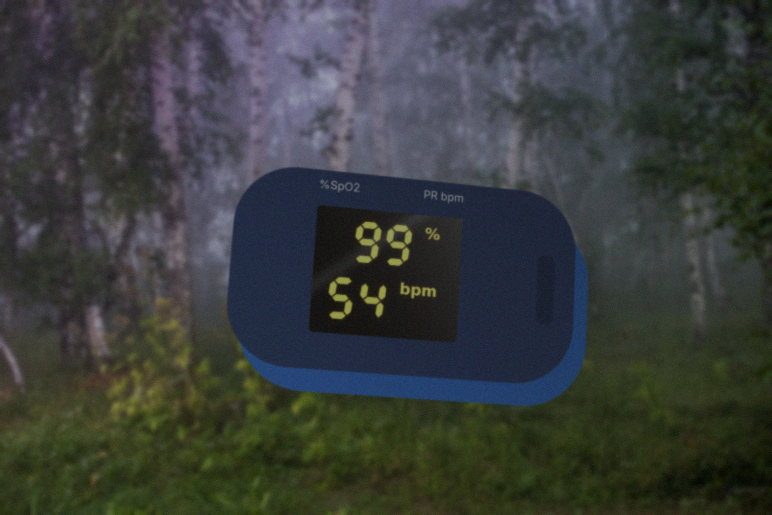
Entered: 99 %
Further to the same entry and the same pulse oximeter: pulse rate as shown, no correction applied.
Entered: 54 bpm
